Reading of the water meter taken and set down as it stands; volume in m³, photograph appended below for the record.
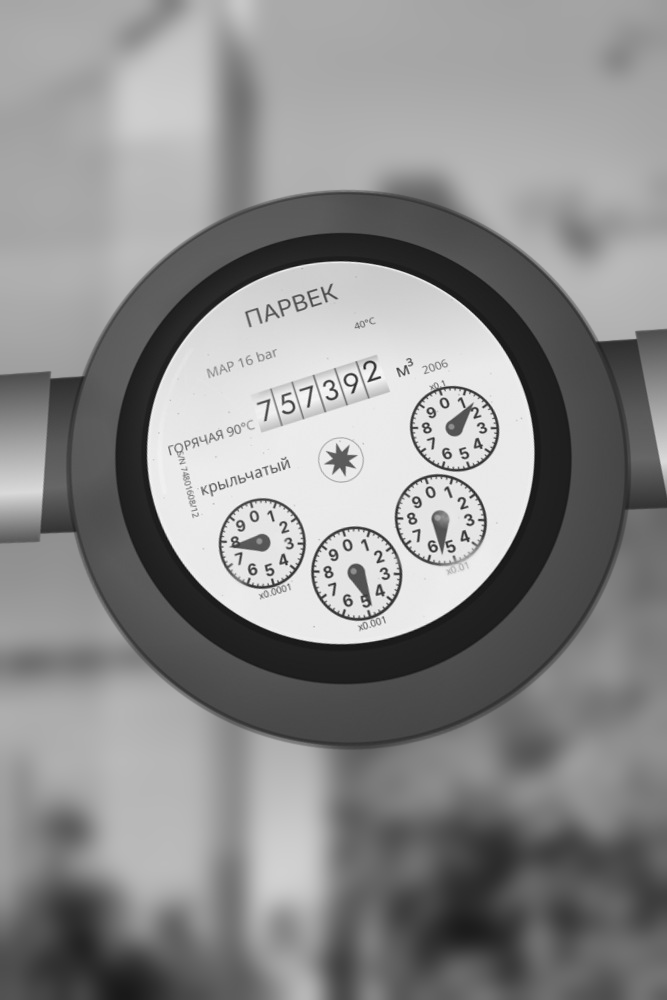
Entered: 757392.1547 m³
